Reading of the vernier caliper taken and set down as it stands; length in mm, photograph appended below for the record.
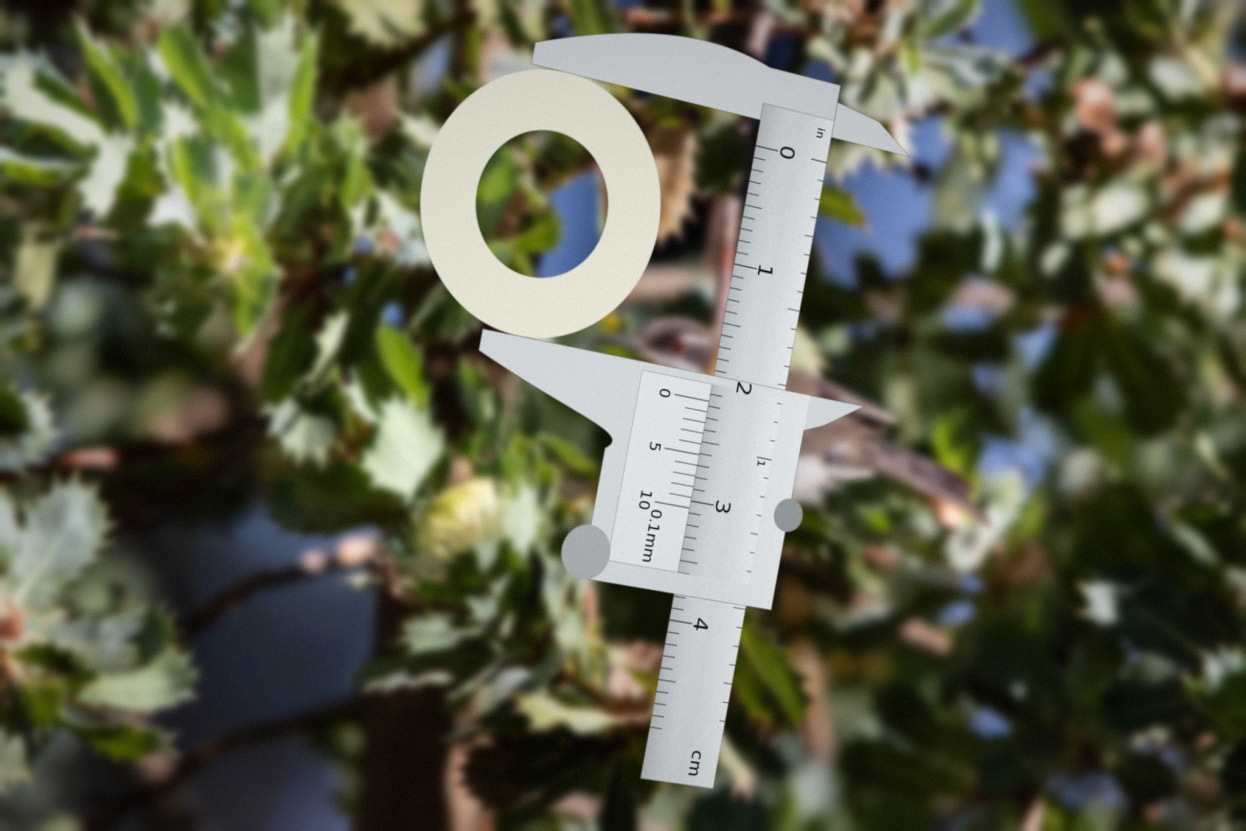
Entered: 21.6 mm
